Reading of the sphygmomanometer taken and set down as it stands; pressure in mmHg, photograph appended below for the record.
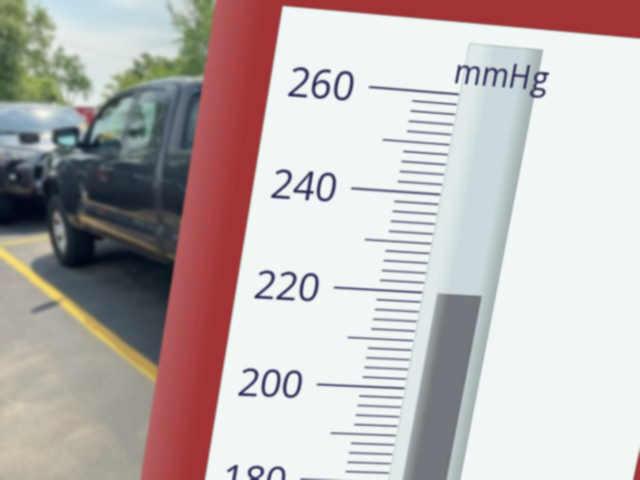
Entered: 220 mmHg
